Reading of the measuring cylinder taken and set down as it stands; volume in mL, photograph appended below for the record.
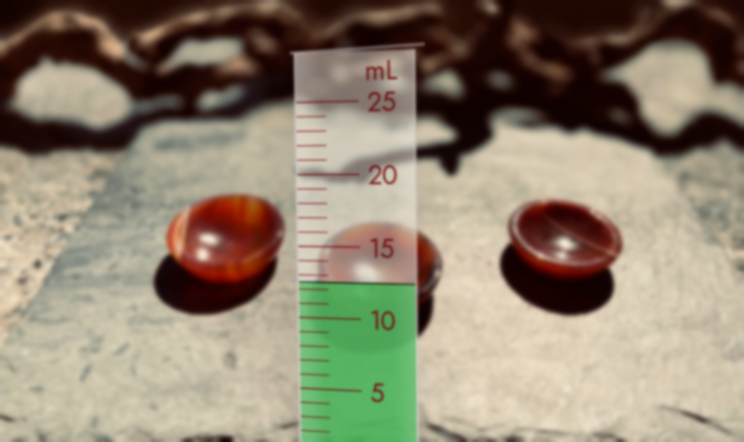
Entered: 12.5 mL
